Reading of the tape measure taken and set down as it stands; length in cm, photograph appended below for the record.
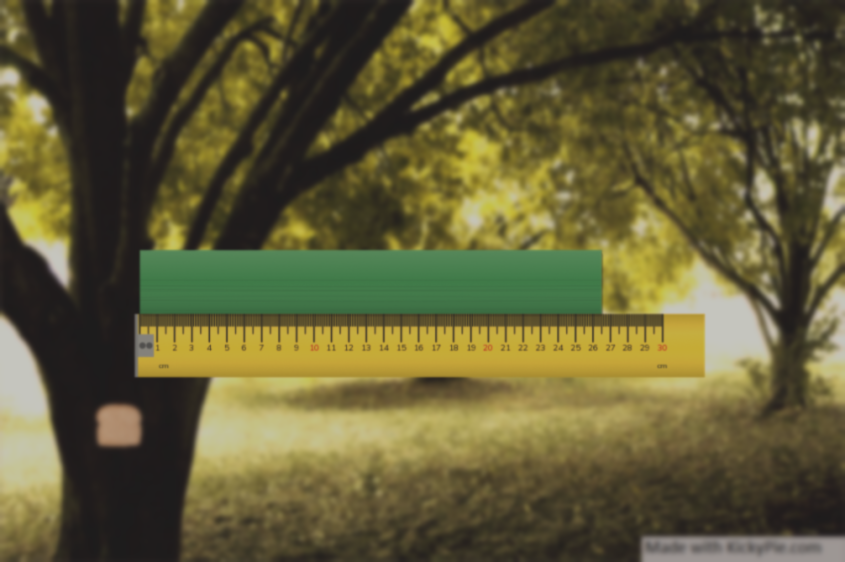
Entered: 26.5 cm
